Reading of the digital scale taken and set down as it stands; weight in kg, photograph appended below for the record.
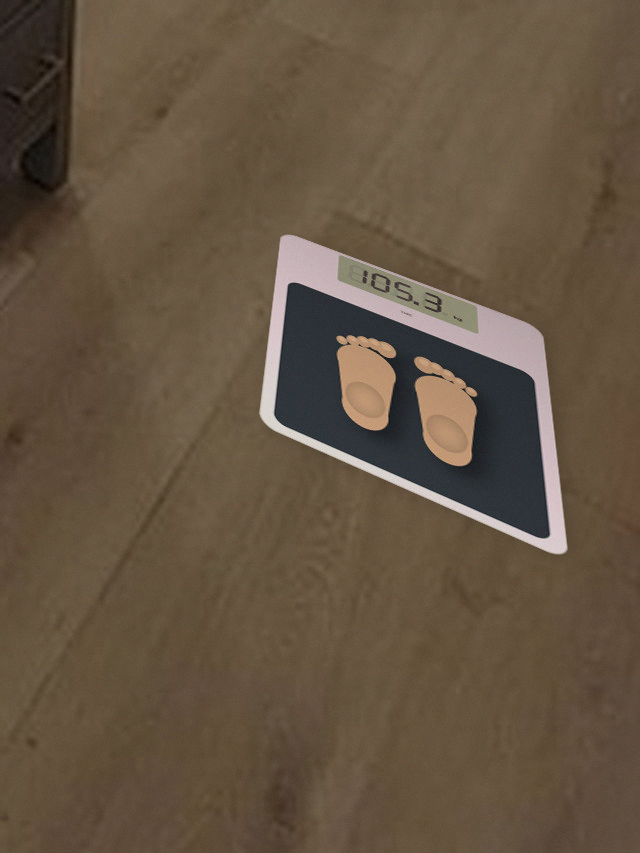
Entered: 105.3 kg
